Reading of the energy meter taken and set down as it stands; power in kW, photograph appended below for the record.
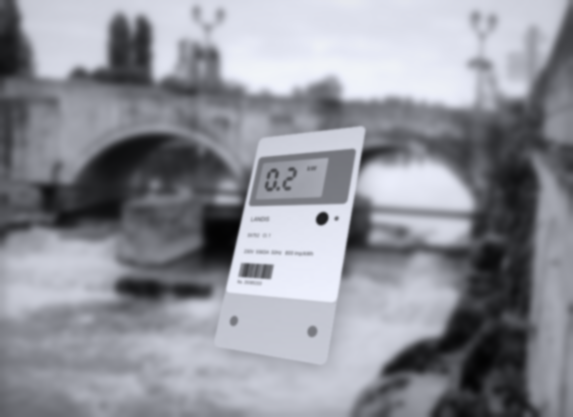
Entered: 0.2 kW
